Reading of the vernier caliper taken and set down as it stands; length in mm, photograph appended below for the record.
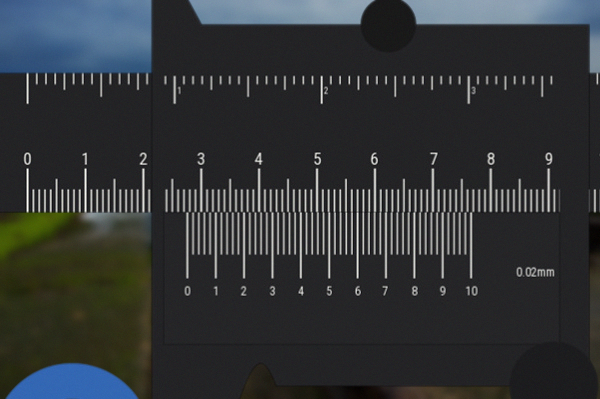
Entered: 27.6 mm
